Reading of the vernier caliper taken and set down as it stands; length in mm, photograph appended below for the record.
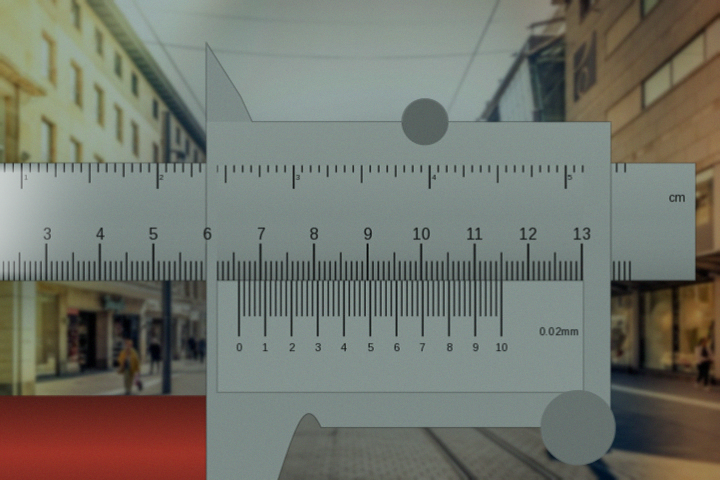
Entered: 66.0 mm
